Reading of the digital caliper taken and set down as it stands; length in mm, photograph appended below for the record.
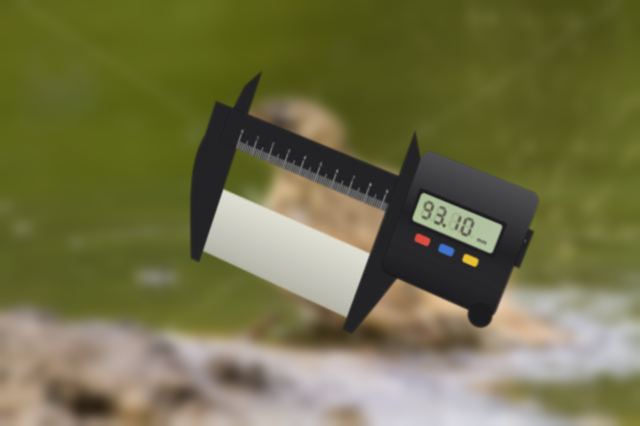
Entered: 93.10 mm
